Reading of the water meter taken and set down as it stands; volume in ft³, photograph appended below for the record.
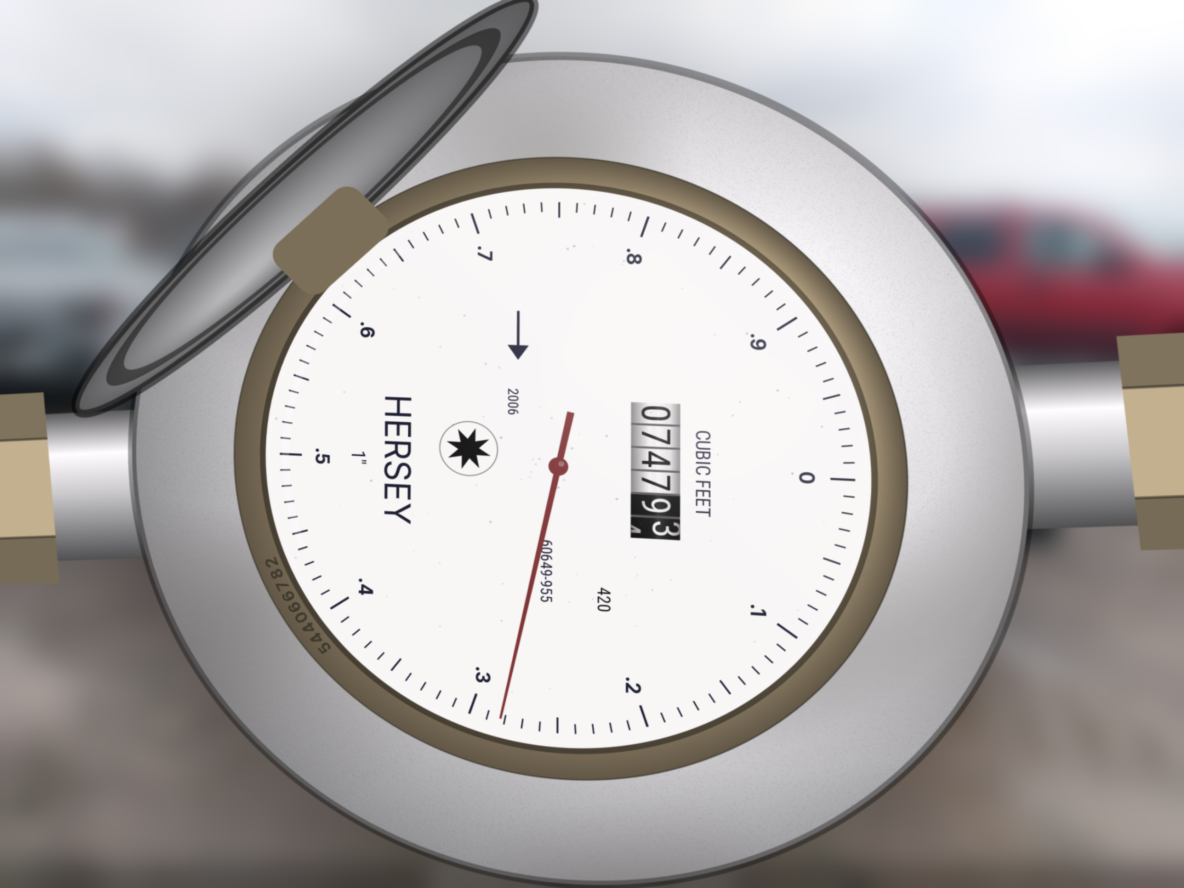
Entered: 74793.28 ft³
